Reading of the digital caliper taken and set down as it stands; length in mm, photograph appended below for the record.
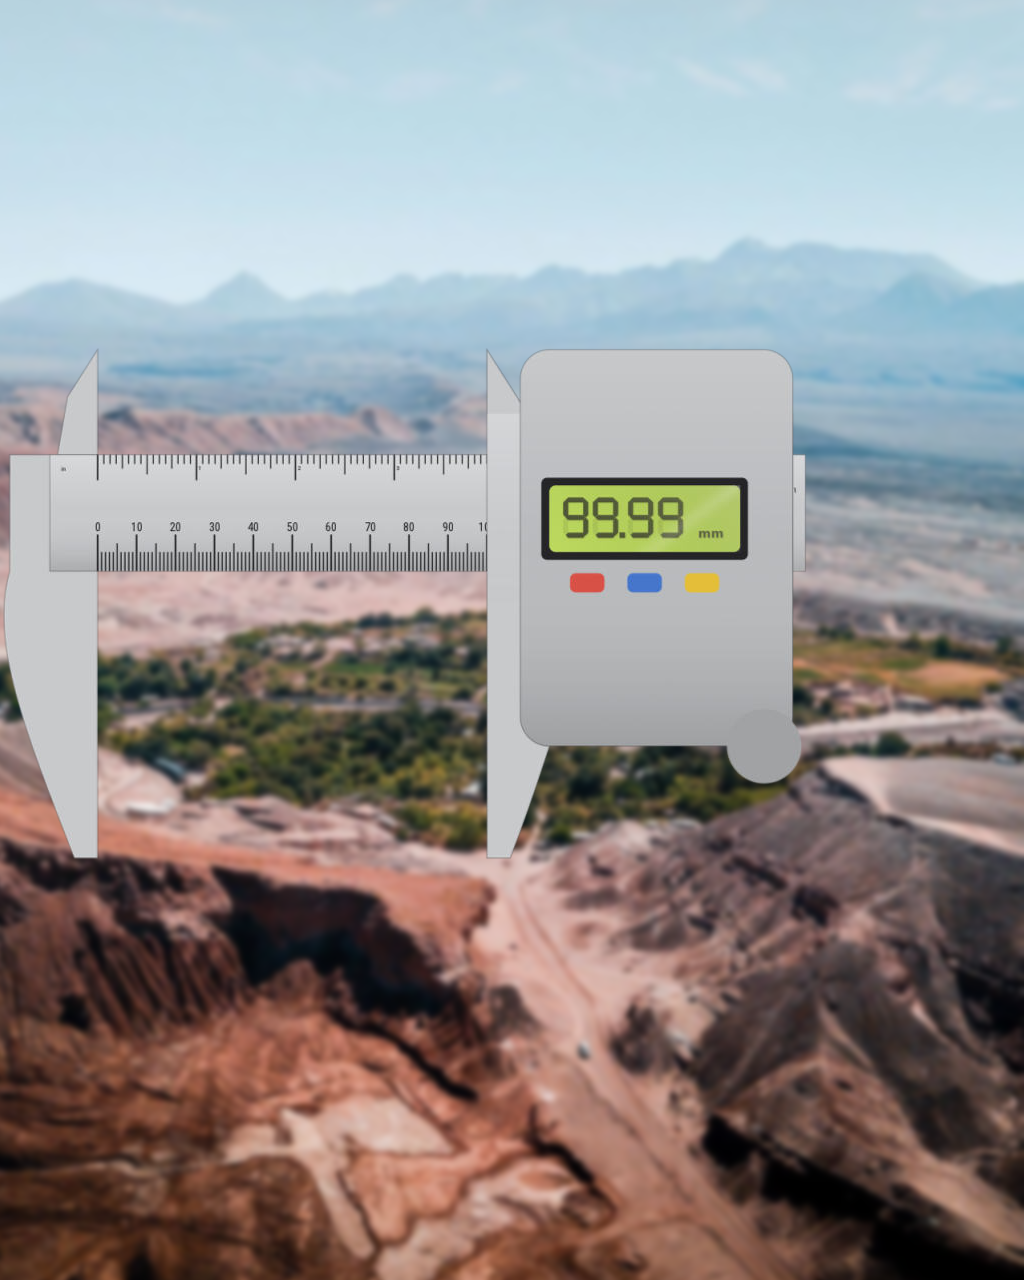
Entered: 99.99 mm
